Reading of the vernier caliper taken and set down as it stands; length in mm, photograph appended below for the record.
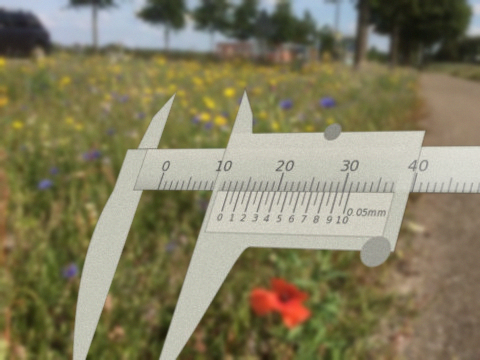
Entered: 12.0 mm
